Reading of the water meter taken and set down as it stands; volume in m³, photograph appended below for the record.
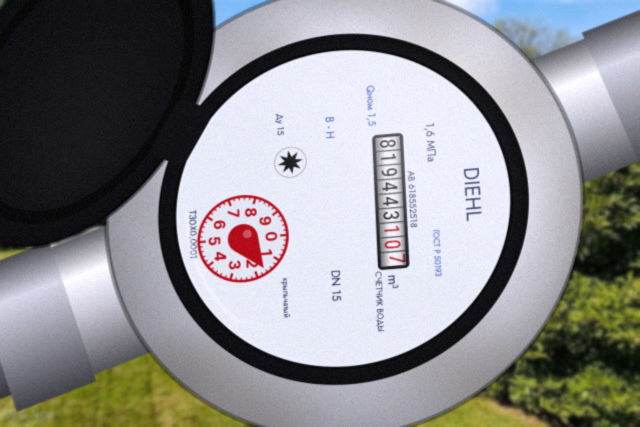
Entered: 819443.1071 m³
